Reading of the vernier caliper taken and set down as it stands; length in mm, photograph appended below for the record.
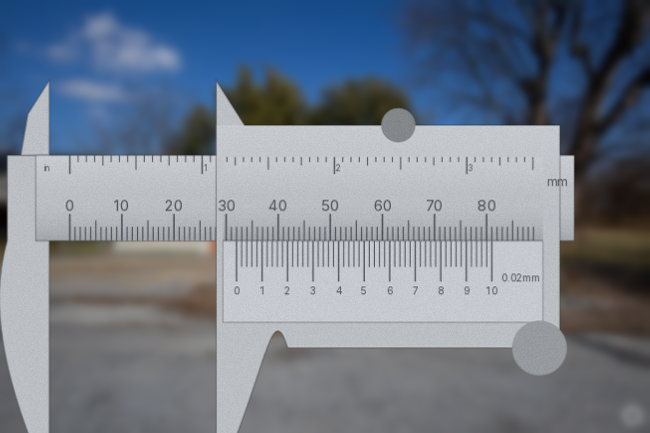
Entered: 32.0 mm
